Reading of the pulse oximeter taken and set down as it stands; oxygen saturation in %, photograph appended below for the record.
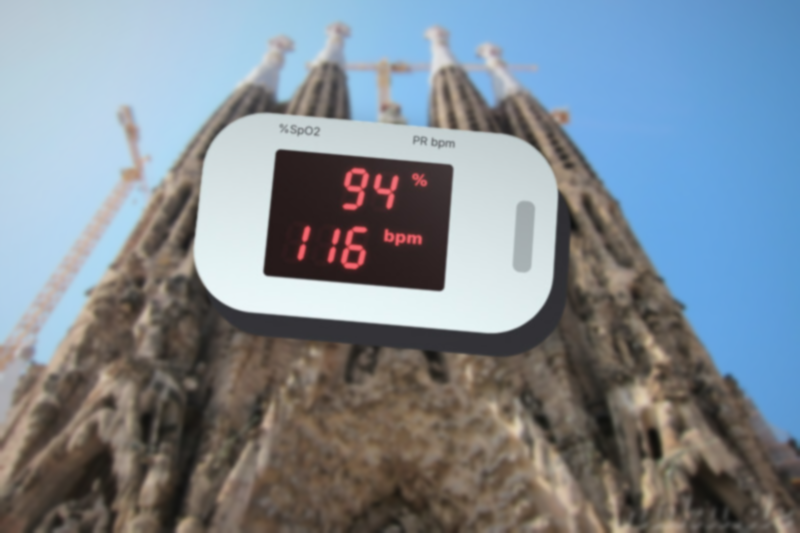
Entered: 94 %
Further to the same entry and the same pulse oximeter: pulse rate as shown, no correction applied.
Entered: 116 bpm
